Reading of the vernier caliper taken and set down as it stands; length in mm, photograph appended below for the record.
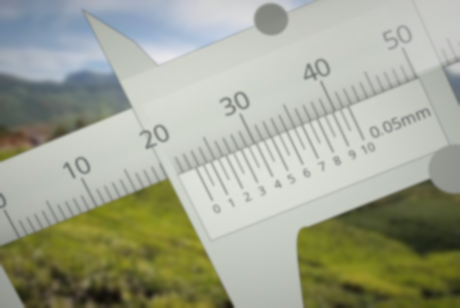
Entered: 22.6 mm
